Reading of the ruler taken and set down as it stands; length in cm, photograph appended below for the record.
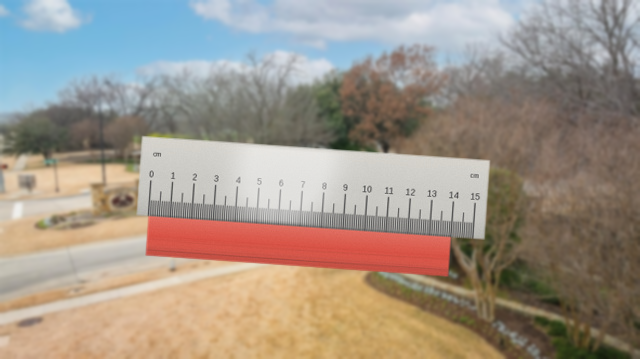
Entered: 14 cm
